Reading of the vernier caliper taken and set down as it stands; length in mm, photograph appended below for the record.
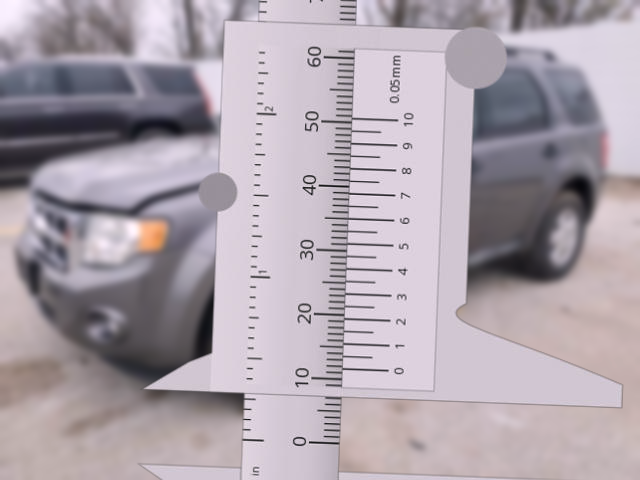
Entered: 11.6 mm
